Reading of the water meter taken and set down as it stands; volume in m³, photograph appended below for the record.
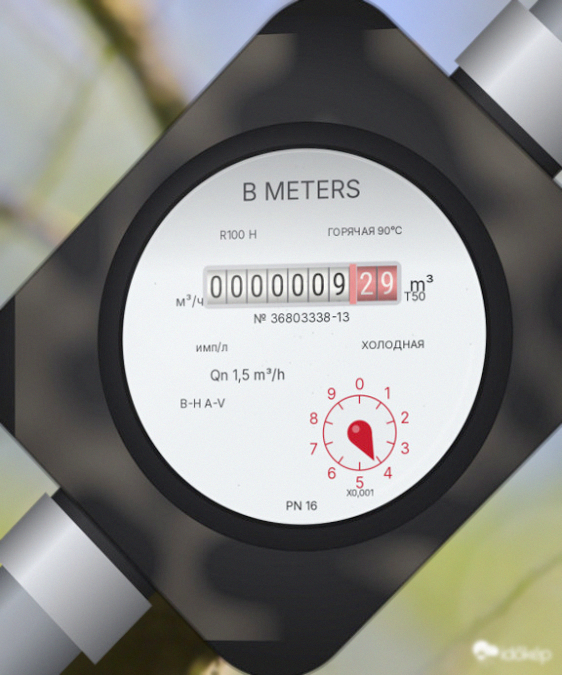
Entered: 9.294 m³
